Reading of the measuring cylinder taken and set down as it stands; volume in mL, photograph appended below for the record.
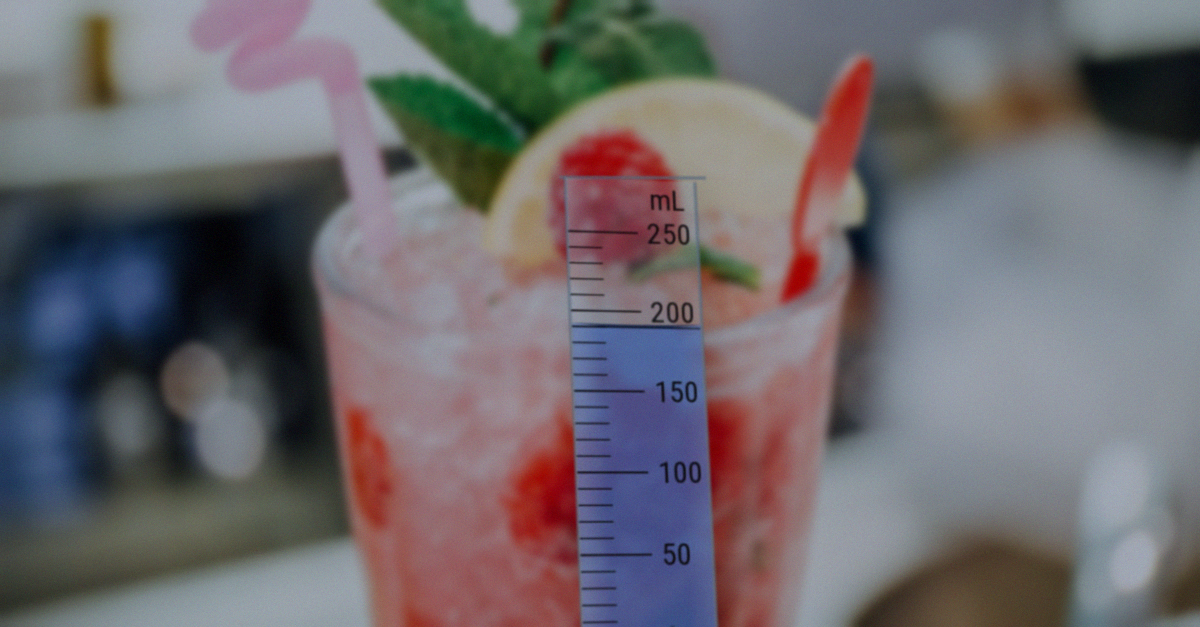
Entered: 190 mL
